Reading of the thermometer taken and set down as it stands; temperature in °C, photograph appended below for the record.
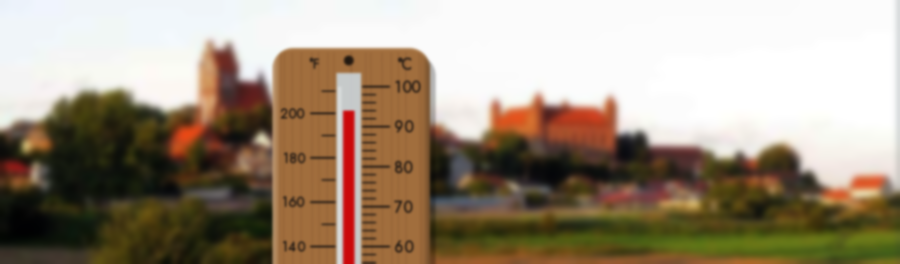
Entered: 94 °C
